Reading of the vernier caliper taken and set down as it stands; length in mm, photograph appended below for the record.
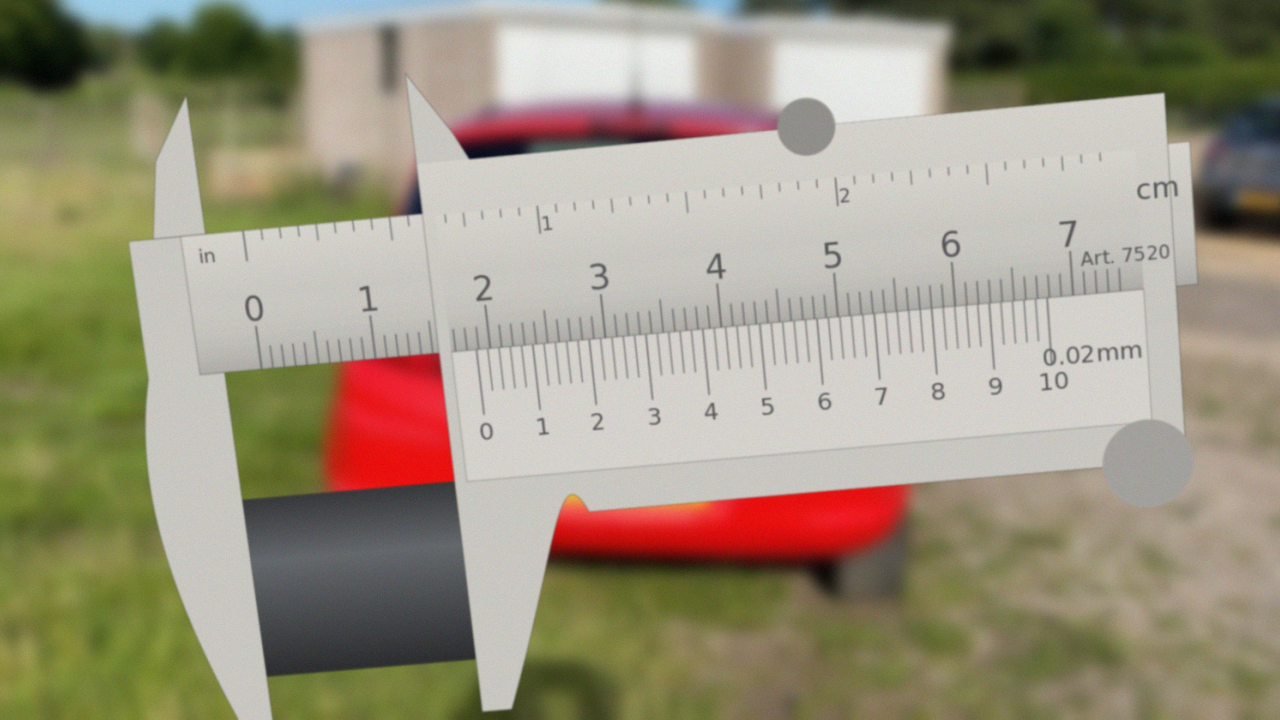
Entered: 18.8 mm
